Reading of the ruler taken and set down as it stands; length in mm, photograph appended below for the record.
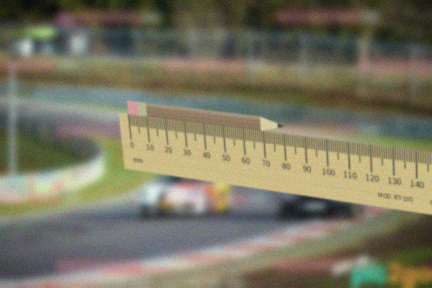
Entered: 80 mm
